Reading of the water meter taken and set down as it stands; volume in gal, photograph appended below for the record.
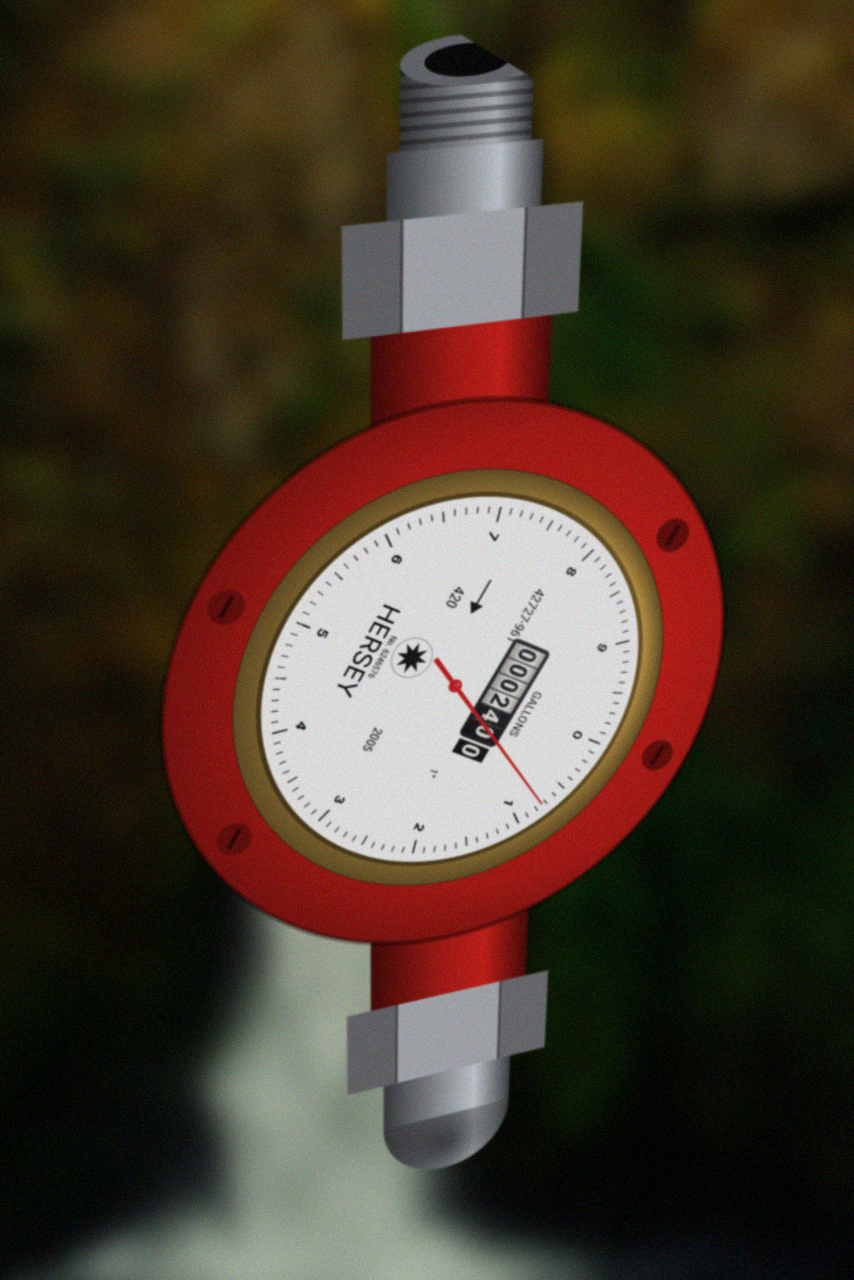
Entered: 2400.7 gal
